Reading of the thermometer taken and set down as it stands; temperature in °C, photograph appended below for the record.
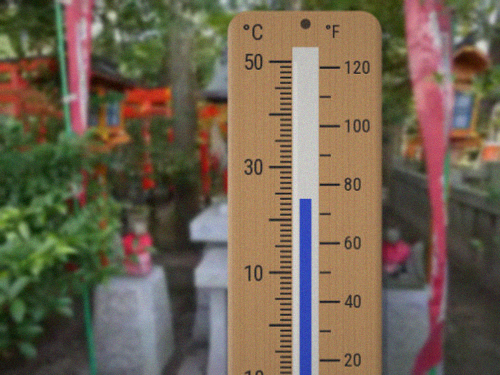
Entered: 24 °C
